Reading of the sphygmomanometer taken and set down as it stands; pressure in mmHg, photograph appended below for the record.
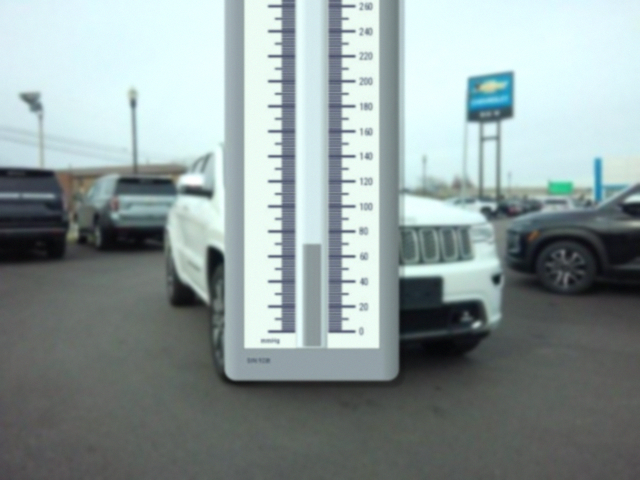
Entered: 70 mmHg
